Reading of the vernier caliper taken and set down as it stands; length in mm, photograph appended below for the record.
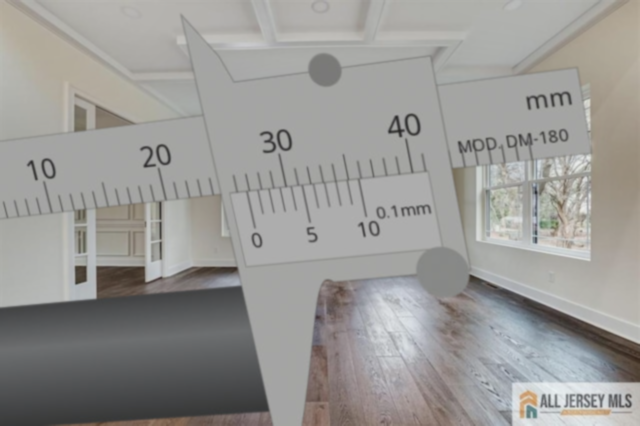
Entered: 26.8 mm
